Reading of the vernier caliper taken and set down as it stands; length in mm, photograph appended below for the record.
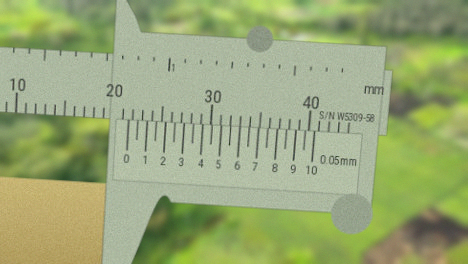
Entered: 21.6 mm
